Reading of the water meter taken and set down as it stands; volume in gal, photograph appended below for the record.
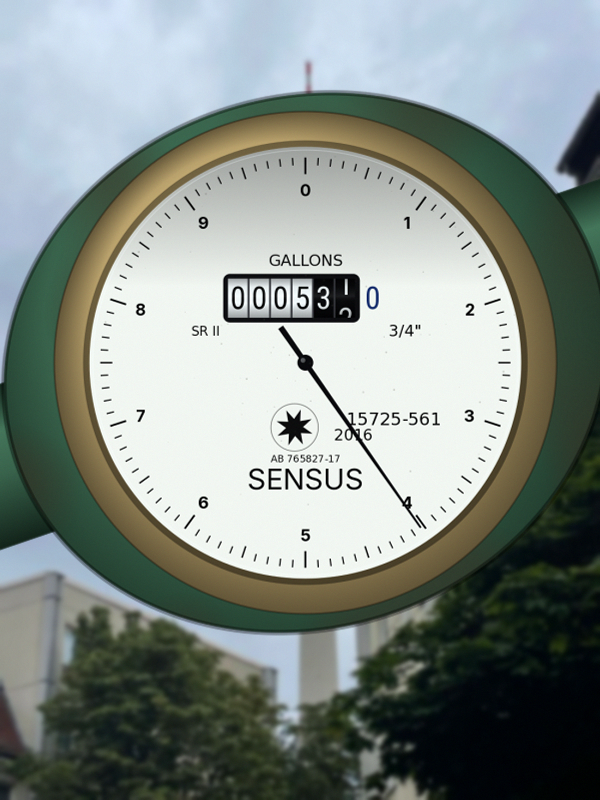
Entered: 5314.0 gal
